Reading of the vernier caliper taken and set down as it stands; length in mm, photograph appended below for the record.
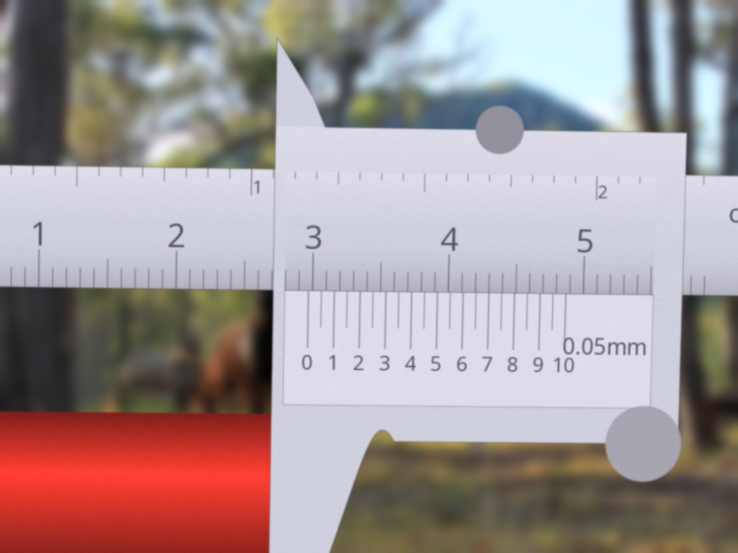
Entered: 29.7 mm
